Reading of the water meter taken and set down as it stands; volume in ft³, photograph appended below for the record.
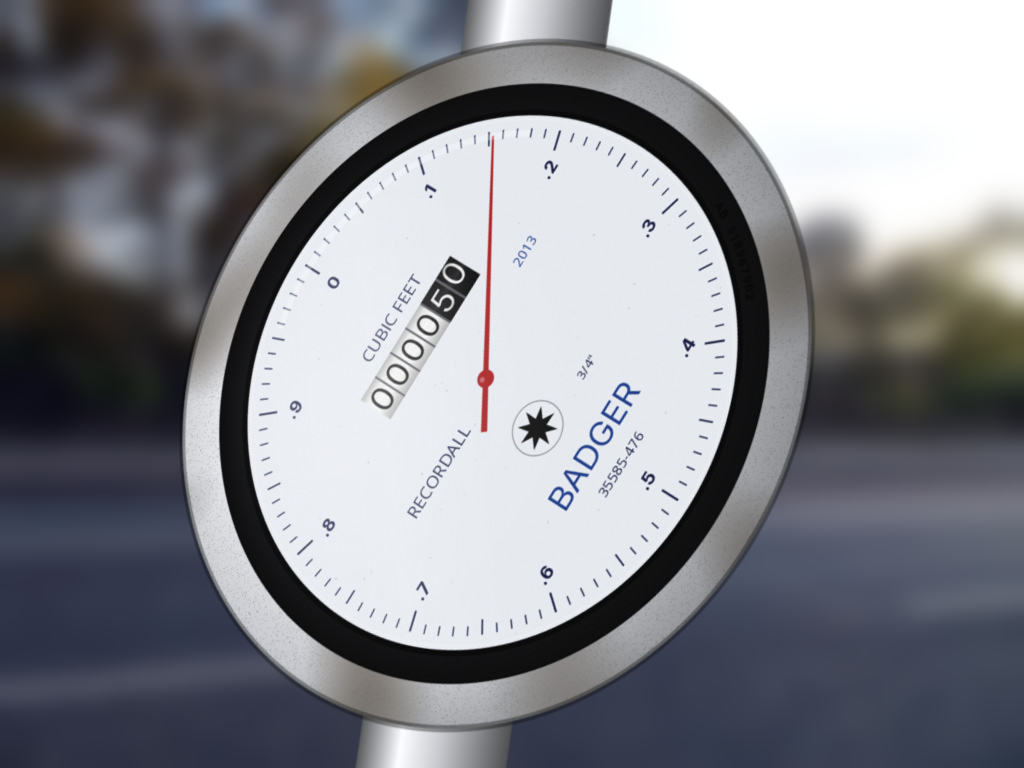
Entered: 50.15 ft³
